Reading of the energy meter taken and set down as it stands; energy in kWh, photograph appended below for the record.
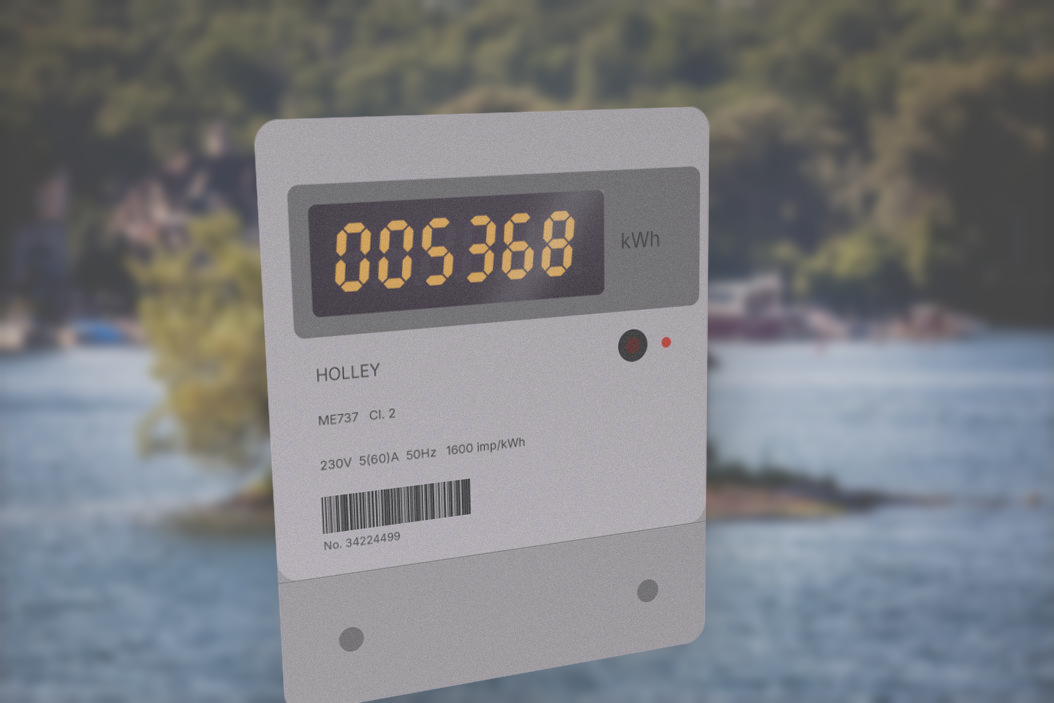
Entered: 5368 kWh
